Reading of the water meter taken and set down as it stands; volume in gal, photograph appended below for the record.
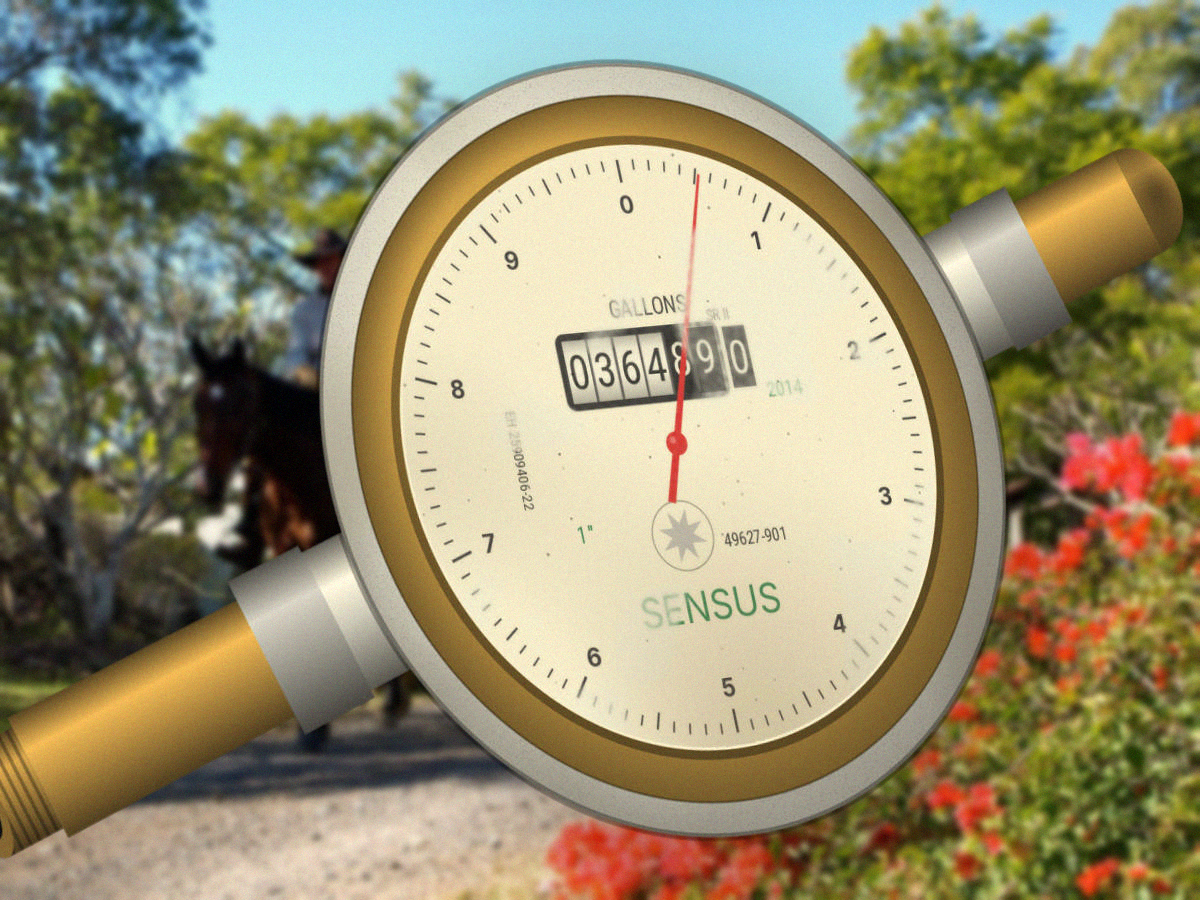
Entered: 364890.5 gal
